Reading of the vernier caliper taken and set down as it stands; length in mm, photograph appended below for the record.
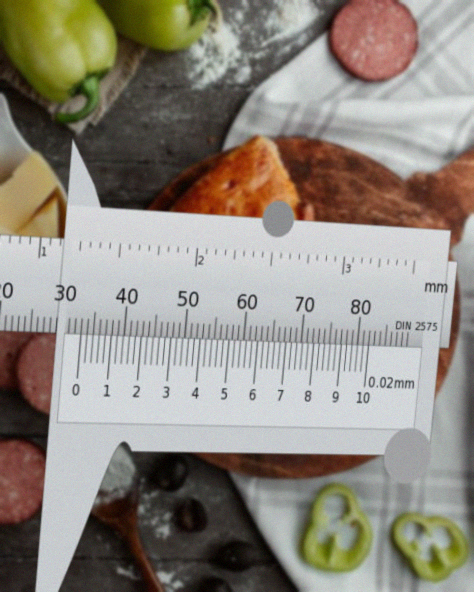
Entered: 33.0 mm
